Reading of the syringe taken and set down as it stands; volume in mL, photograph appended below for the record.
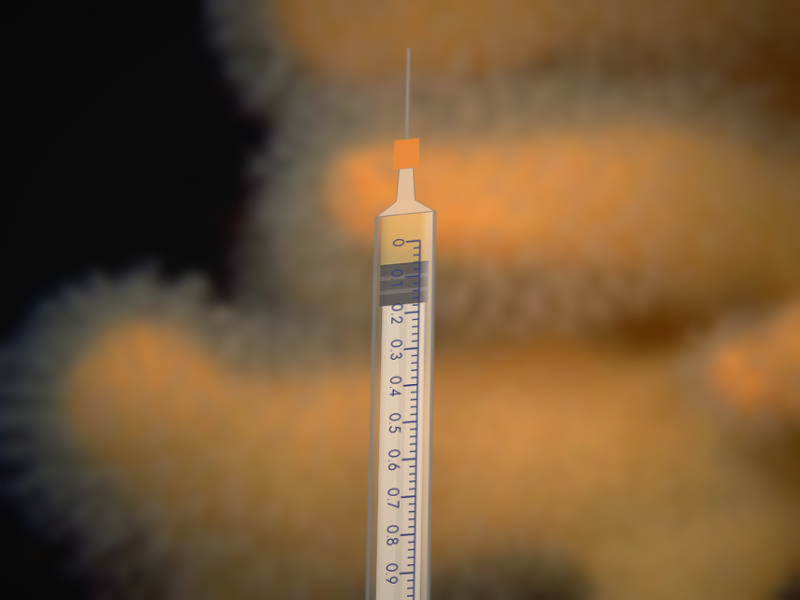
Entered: 0.06 mL
